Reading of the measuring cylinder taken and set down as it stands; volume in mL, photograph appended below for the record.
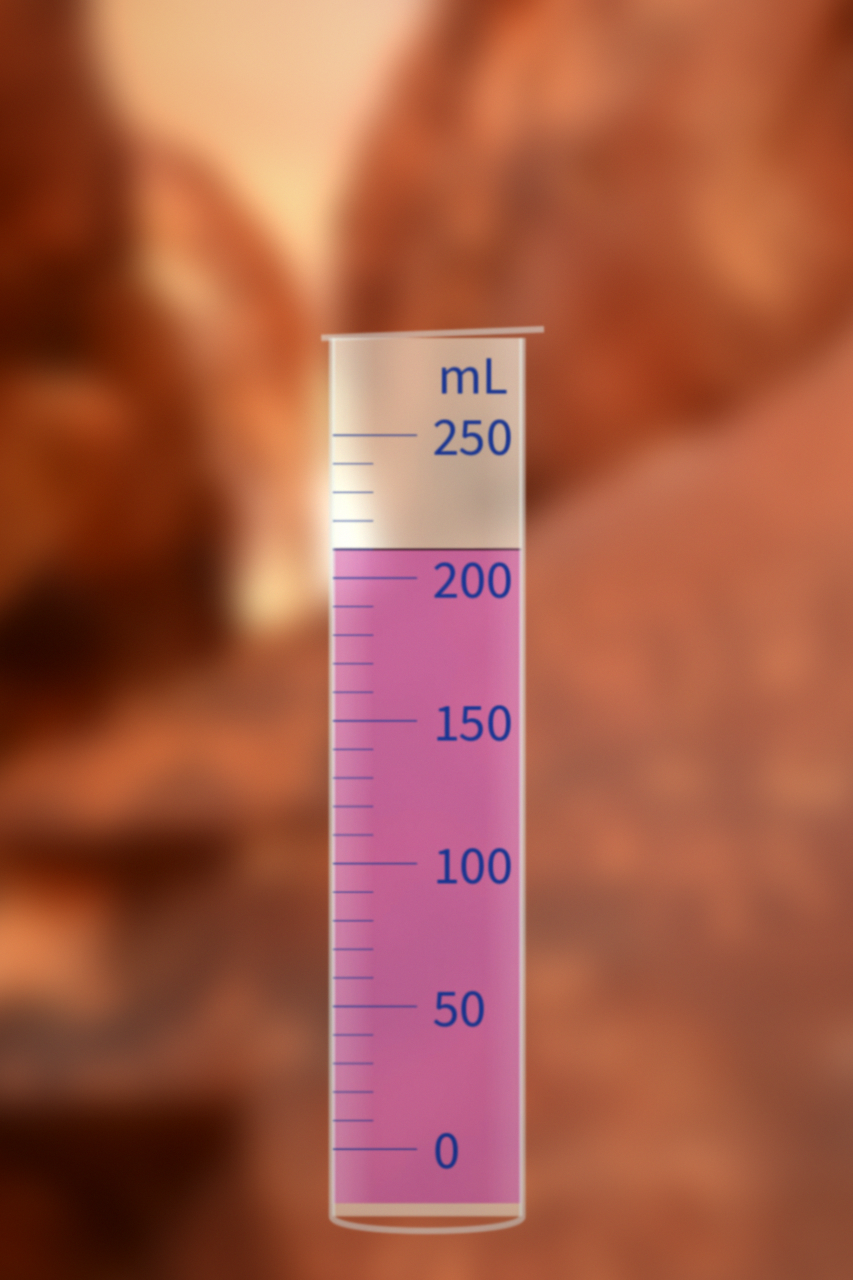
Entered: 210 mL
